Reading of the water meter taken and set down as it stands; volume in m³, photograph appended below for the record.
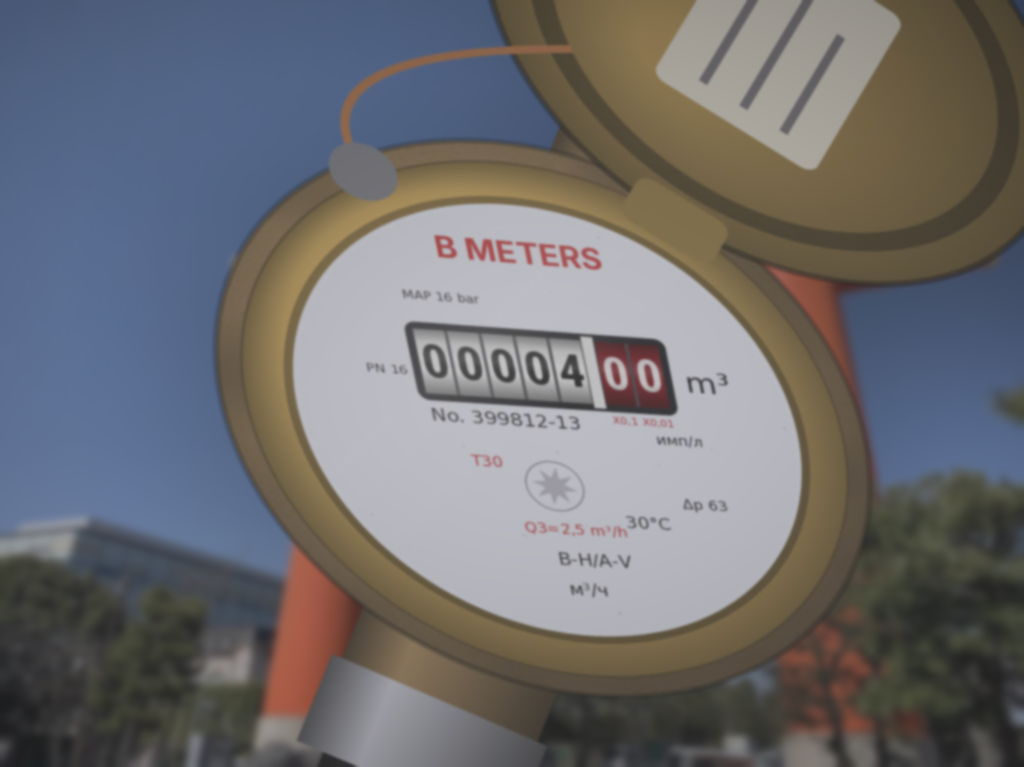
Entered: 4.00 m³
